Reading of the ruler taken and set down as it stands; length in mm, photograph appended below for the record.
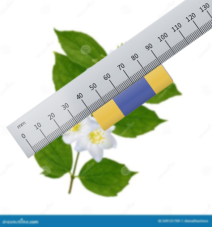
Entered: 50 mm
